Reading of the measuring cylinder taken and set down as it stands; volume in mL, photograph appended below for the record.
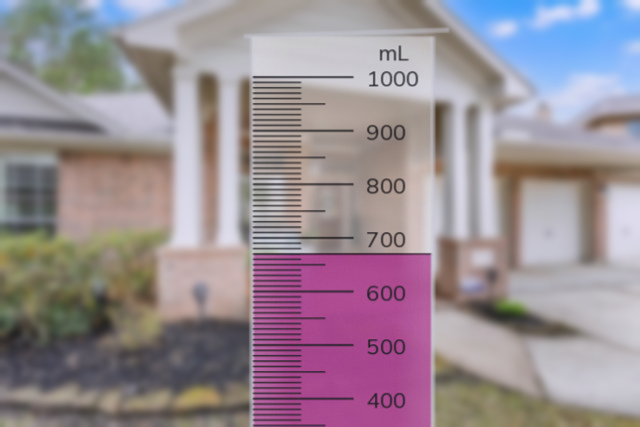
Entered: 670 mL
